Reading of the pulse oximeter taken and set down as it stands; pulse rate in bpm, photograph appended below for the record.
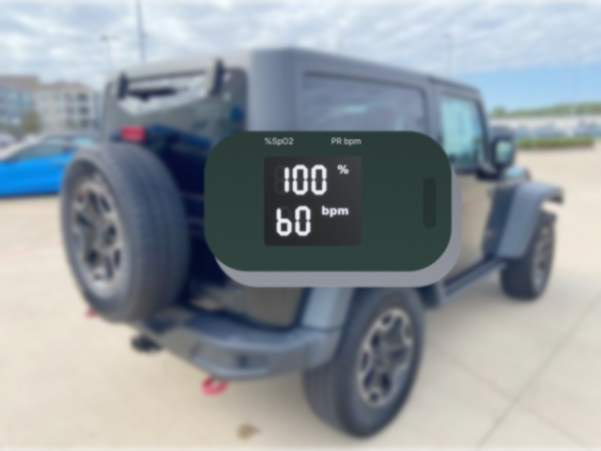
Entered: 60 bpm
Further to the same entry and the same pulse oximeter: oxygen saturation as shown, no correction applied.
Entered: 100 %
